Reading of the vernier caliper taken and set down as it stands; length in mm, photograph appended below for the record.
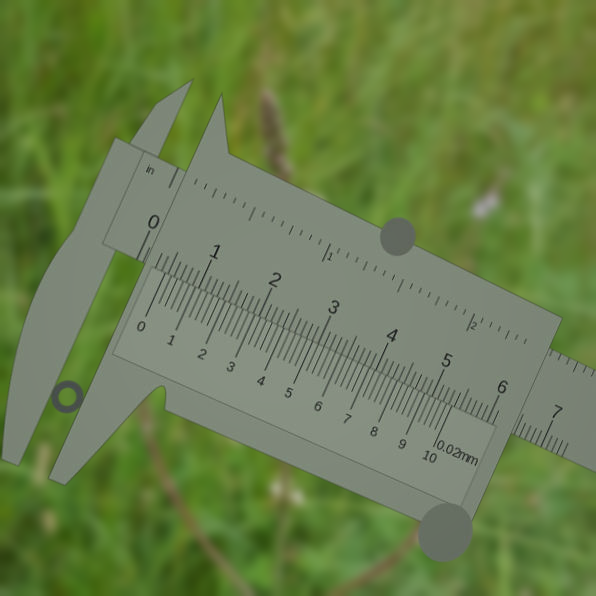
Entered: 4.6 mm
